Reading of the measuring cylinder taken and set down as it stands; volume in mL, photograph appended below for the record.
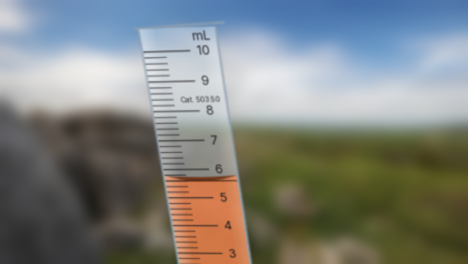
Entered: 5.6 mL
